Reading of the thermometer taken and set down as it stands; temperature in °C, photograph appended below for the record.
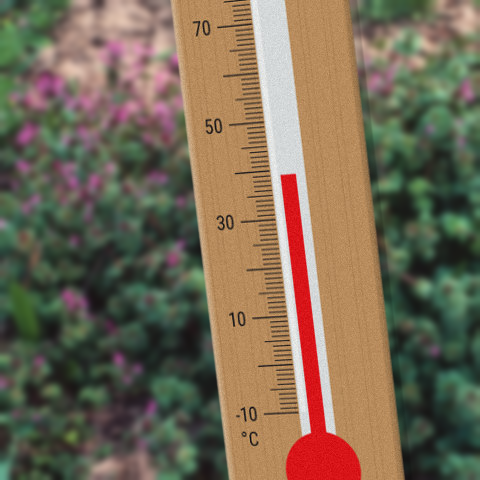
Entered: 39 °C
